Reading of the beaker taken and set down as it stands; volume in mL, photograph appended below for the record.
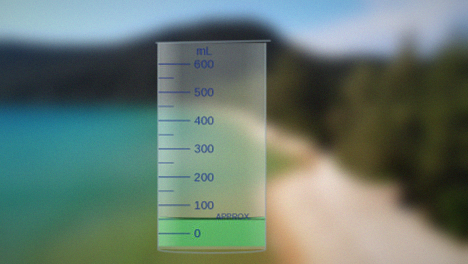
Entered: 50 mL
